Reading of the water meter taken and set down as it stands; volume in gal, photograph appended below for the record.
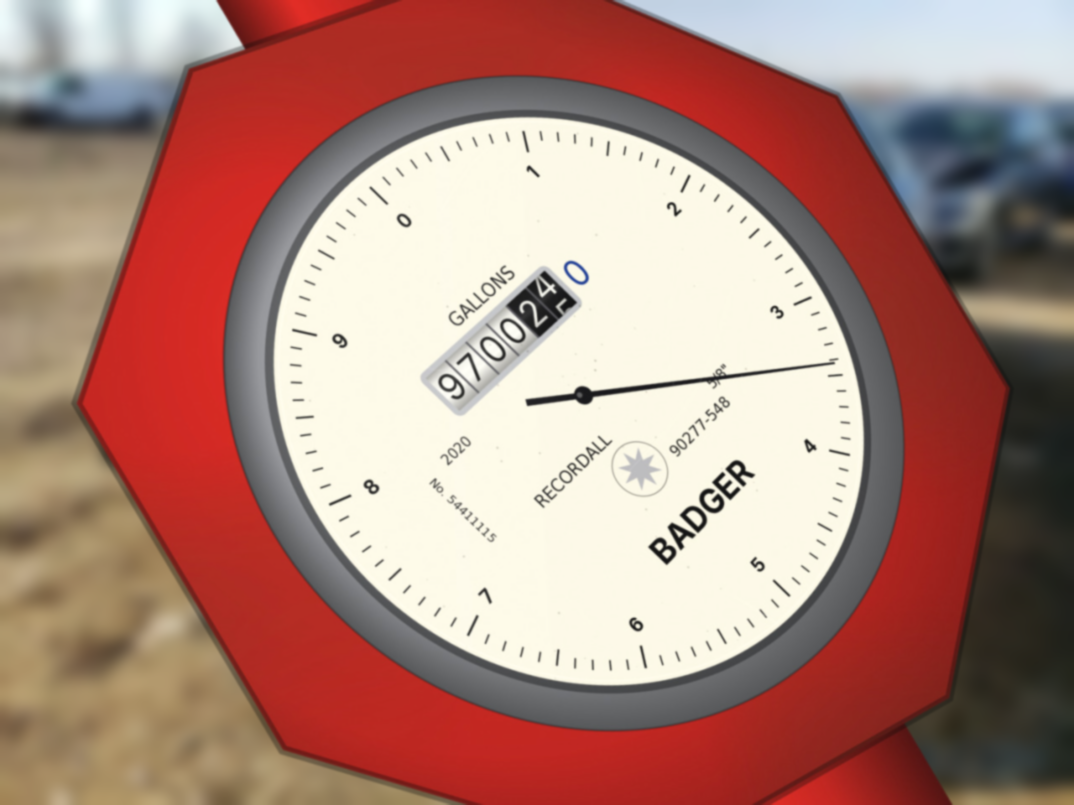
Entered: 9700243.4 gal
